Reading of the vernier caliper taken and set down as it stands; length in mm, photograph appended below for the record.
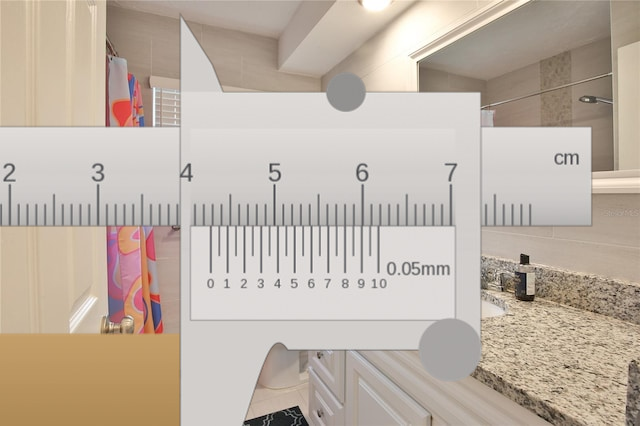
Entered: 42.8 mm
